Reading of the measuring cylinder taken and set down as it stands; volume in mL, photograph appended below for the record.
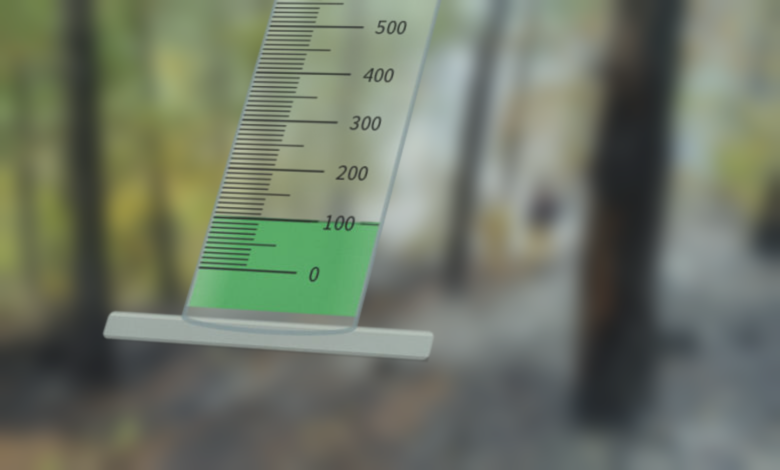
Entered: 100 mL
